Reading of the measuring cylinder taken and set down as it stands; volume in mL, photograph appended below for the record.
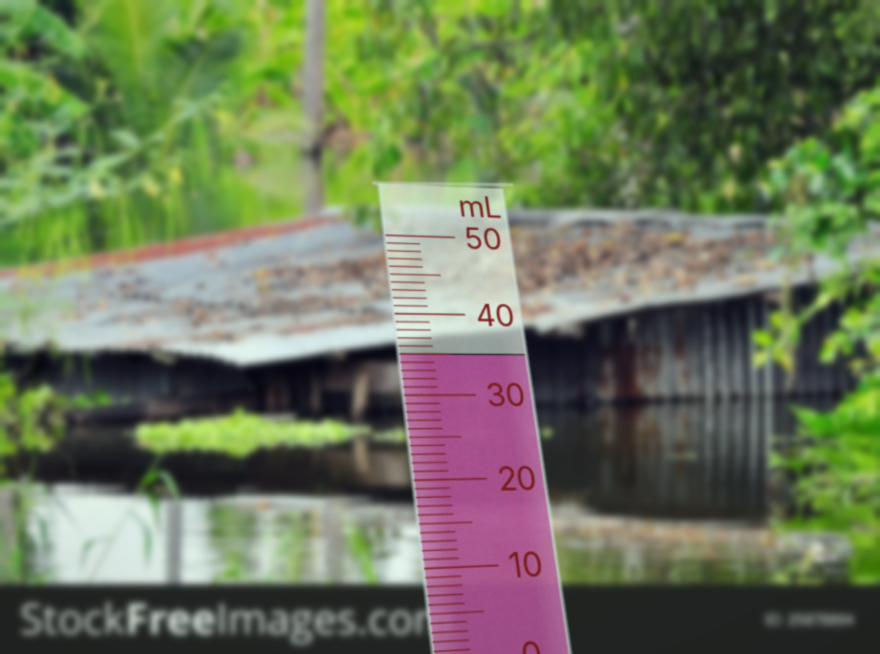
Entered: 35 mL
